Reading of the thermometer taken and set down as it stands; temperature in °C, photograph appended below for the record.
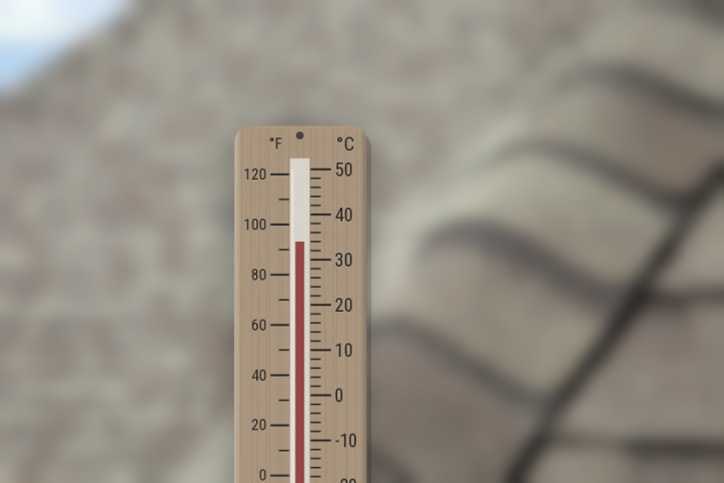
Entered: 34 °C
